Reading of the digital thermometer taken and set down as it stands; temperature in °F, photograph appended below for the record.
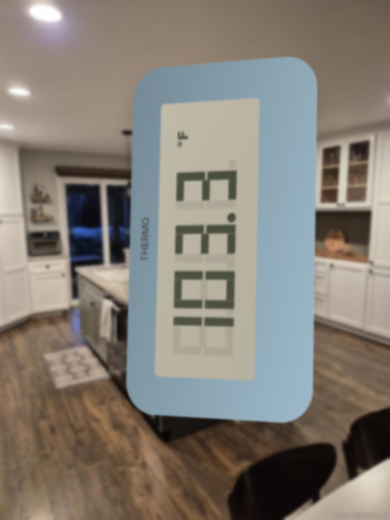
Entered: 103.3 °F
